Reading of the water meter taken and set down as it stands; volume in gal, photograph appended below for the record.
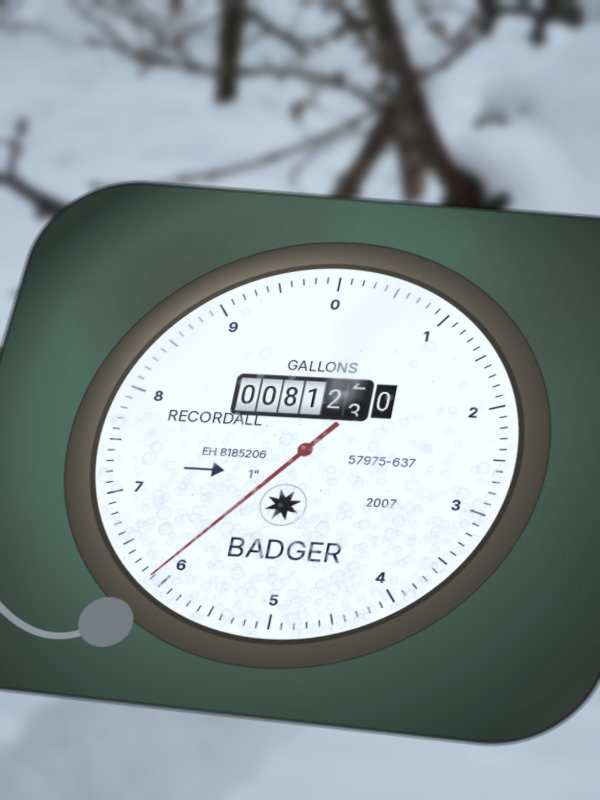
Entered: 81226.1 gal
